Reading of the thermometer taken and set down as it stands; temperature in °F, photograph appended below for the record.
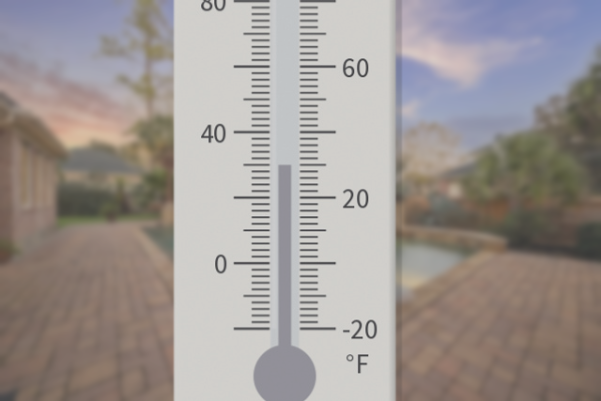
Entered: 30 °F
